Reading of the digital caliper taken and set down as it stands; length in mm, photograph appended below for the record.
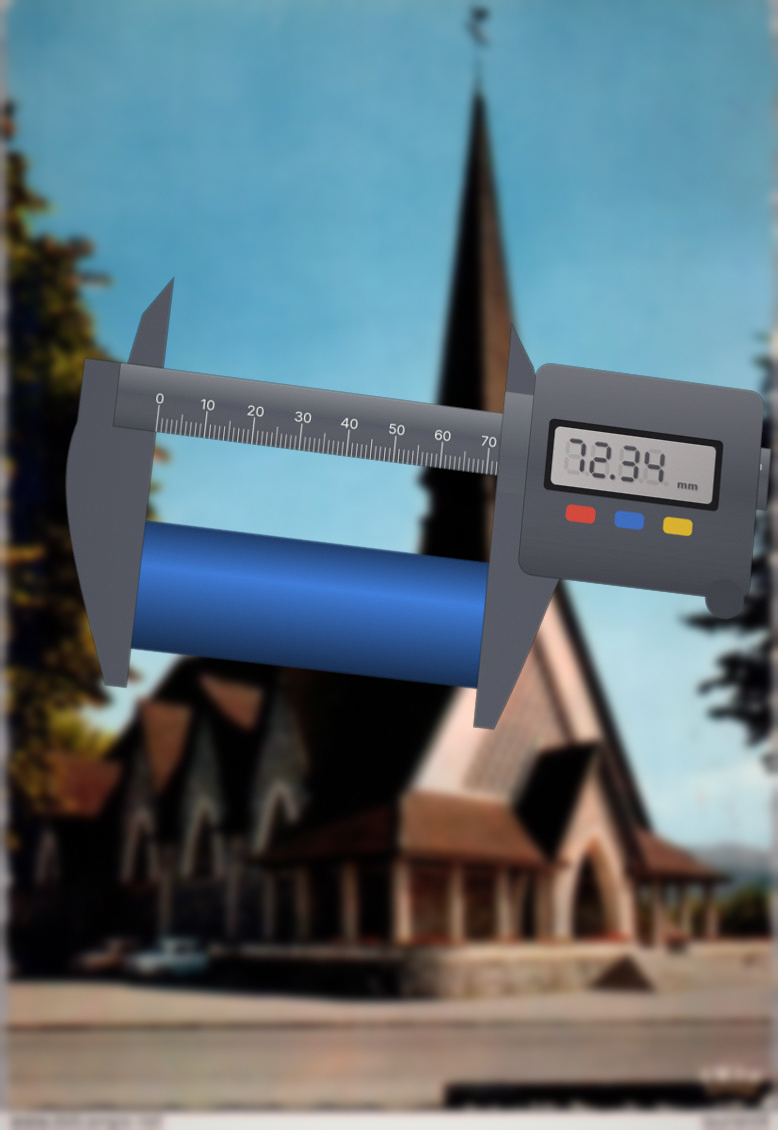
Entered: 72.34 mm
